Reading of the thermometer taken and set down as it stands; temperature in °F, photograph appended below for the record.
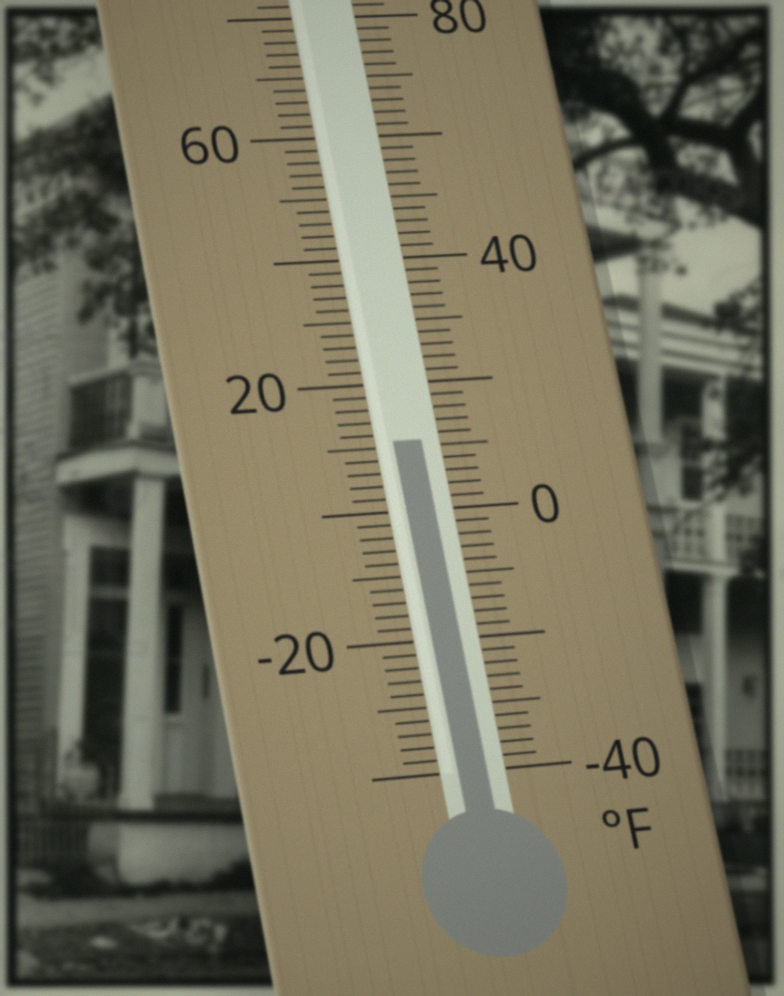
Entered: 11 °F
